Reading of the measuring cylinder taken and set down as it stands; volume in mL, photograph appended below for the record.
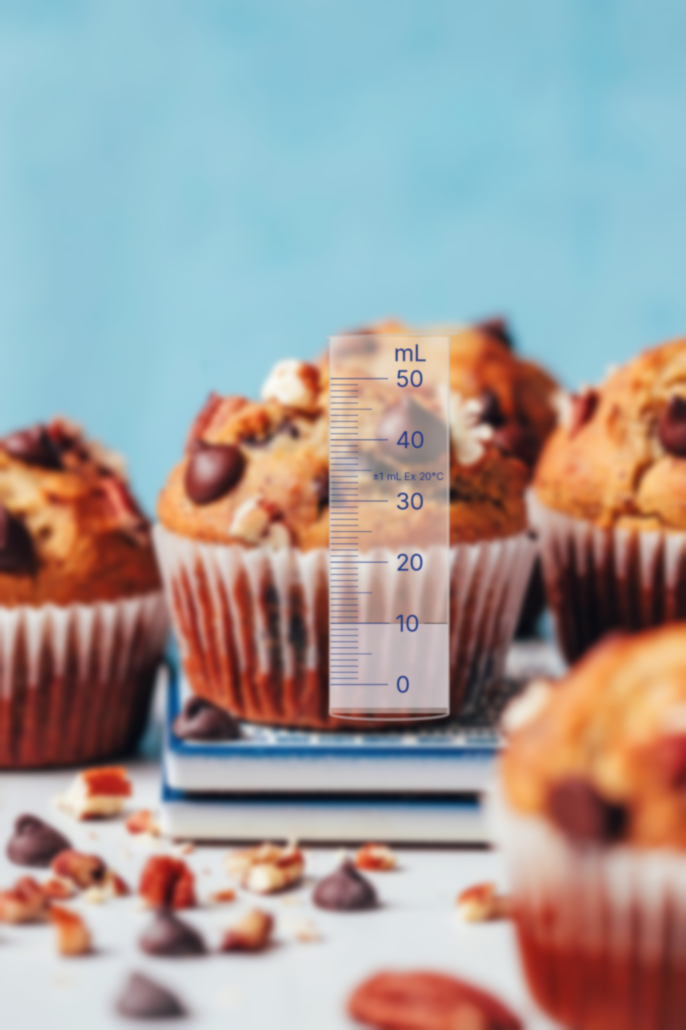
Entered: 10 mL
